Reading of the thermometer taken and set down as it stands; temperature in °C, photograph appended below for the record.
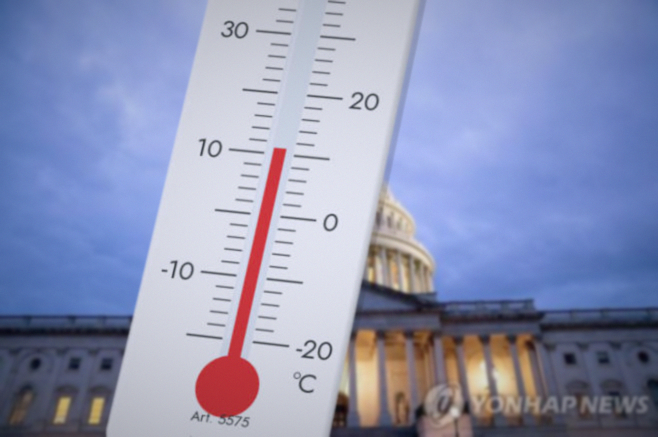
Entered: 11 °C
